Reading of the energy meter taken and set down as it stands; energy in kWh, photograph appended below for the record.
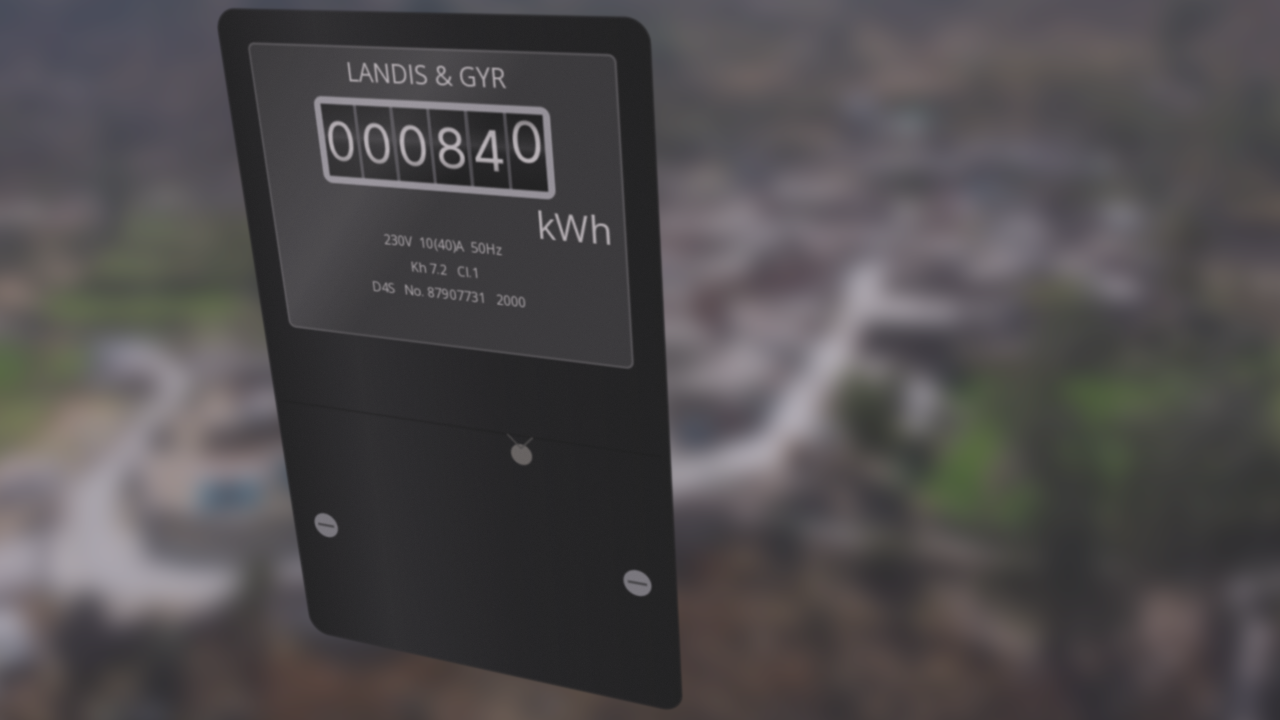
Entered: 840 kWh
